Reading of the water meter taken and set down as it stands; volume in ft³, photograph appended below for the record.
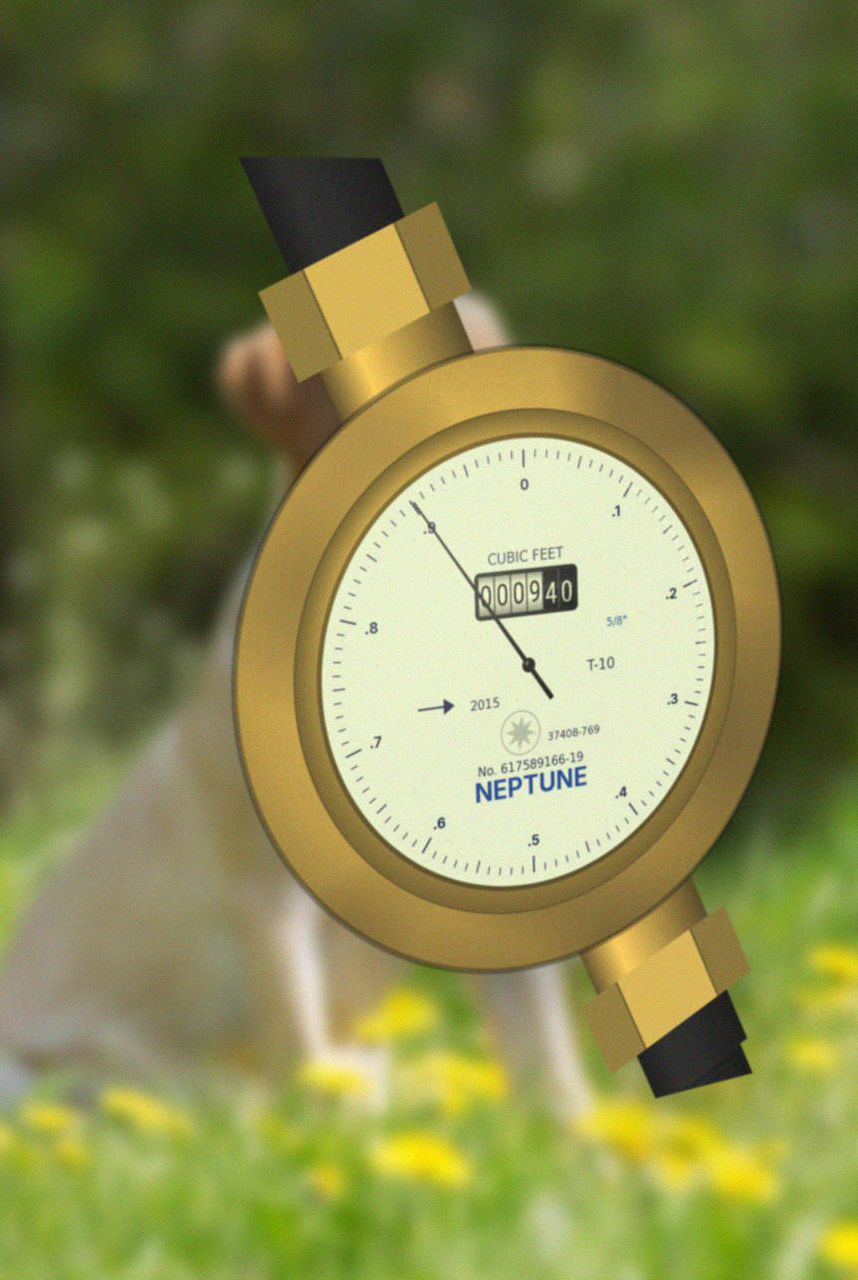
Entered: 939.90 ft³
